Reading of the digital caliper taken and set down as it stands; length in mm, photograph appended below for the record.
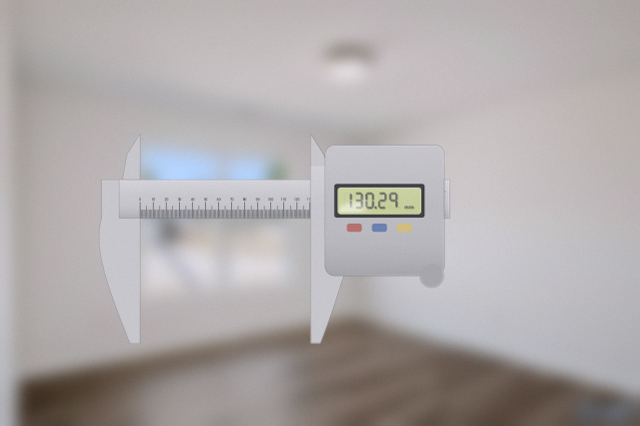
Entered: 130.29 mm
